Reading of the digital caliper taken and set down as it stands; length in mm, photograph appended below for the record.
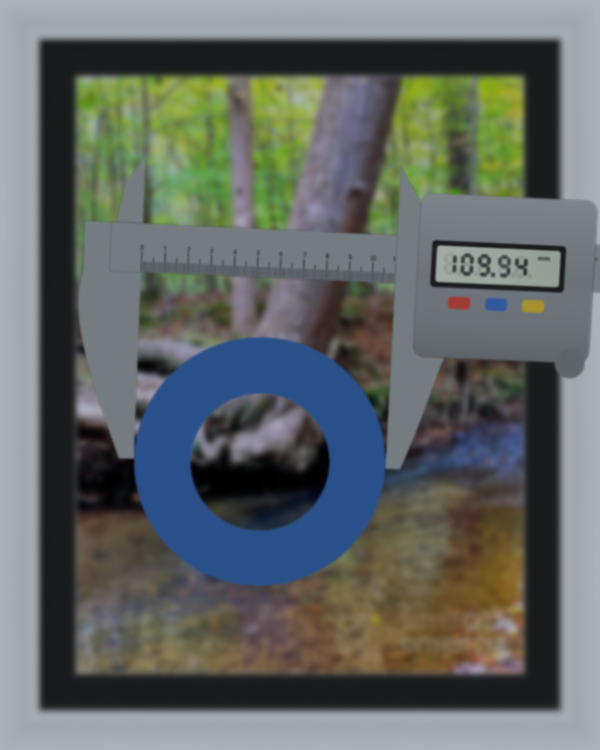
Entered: 109.94 mm
